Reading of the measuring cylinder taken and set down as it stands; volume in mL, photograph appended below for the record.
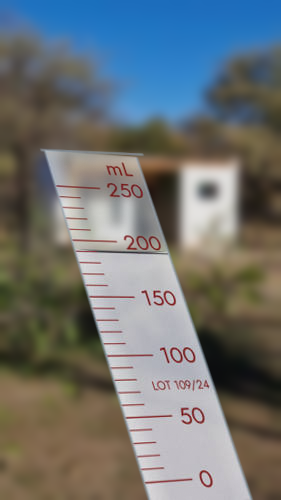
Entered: 190 mL
